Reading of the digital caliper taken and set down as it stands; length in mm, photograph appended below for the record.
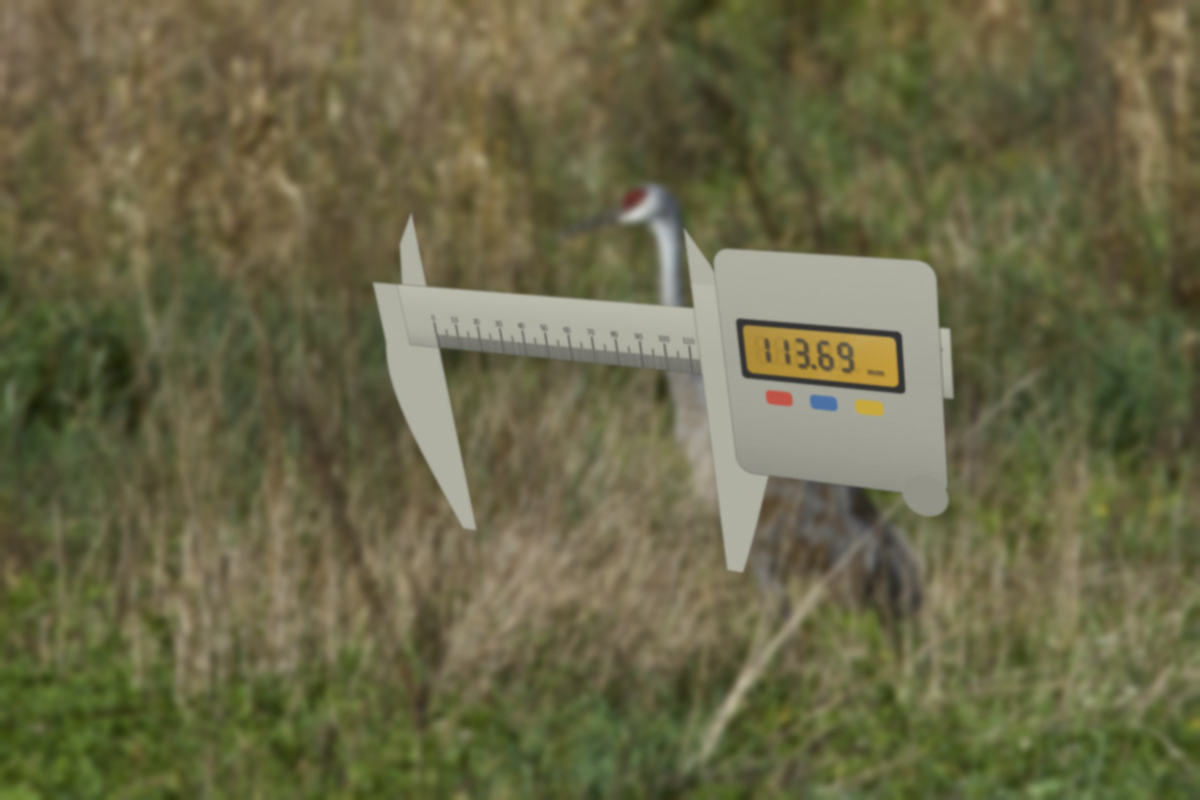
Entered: 113.69 mm
